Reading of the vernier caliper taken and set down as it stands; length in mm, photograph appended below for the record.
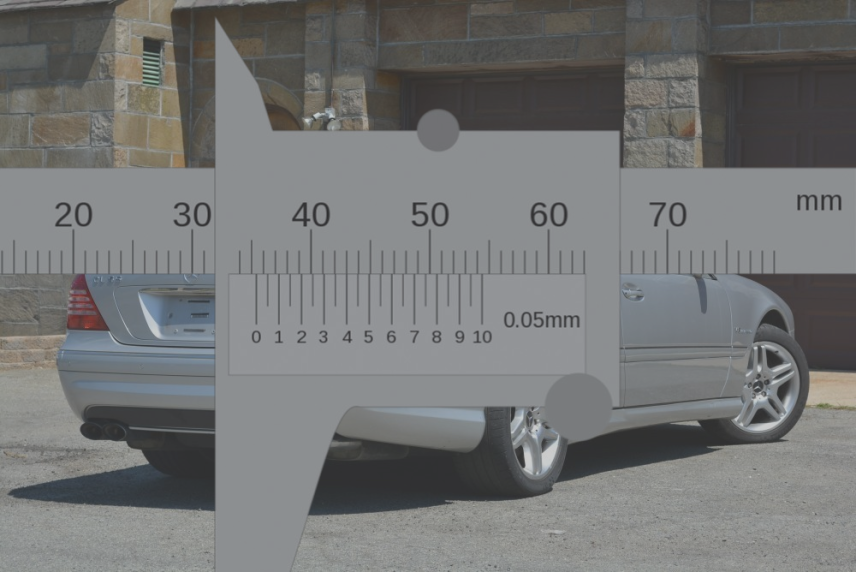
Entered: 35.4 mm
